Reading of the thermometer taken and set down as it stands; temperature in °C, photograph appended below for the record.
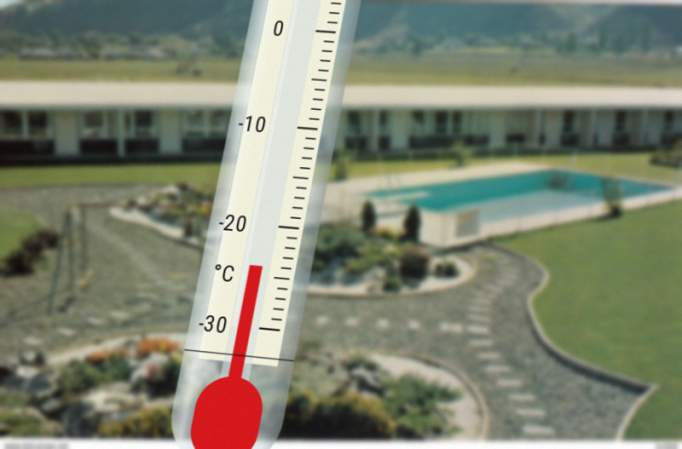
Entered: -24 °C
